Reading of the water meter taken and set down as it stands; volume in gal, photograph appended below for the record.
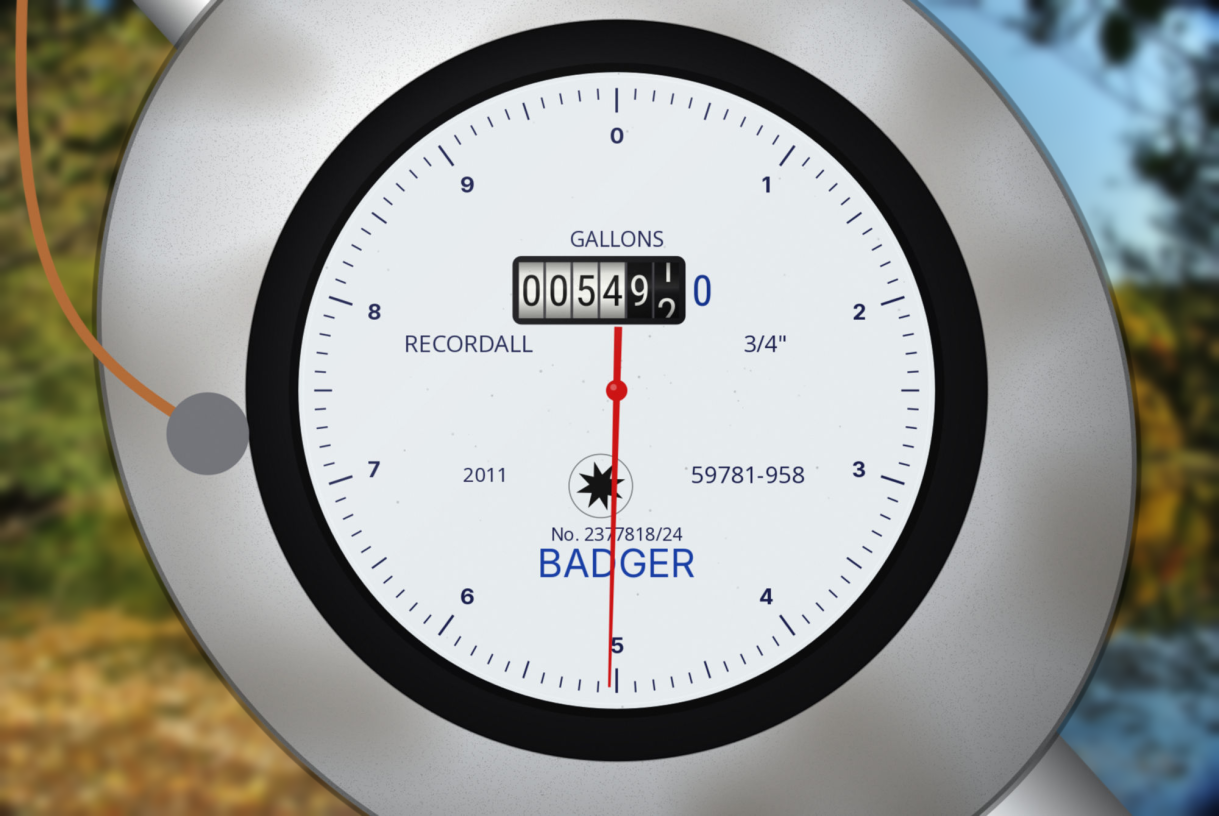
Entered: 54915.0 gal
